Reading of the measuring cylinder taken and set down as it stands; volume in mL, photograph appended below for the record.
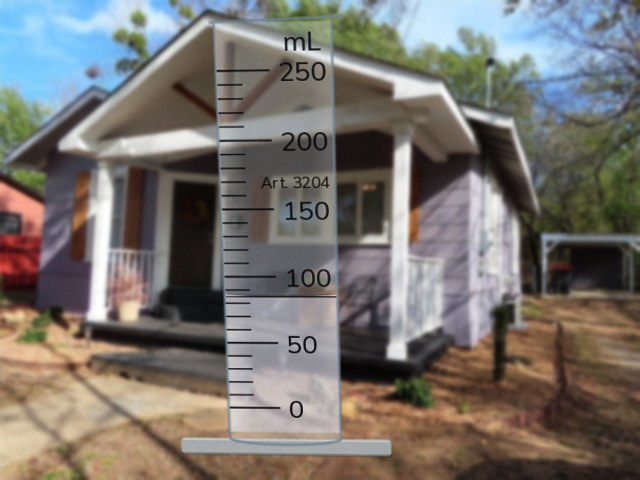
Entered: 85 mL
